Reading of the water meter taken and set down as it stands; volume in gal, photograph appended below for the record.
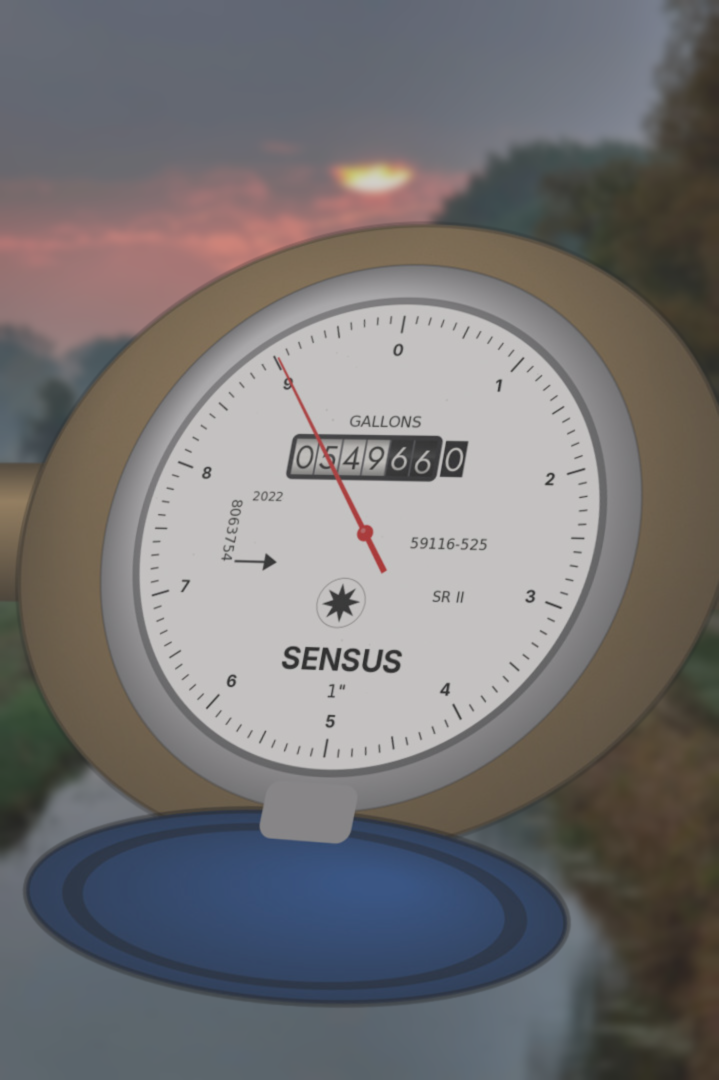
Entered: 549659.0 gal
